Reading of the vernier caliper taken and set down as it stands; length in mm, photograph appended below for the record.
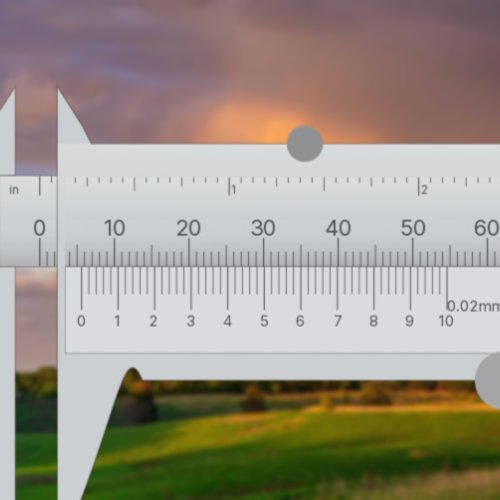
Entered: 5.6 mm
